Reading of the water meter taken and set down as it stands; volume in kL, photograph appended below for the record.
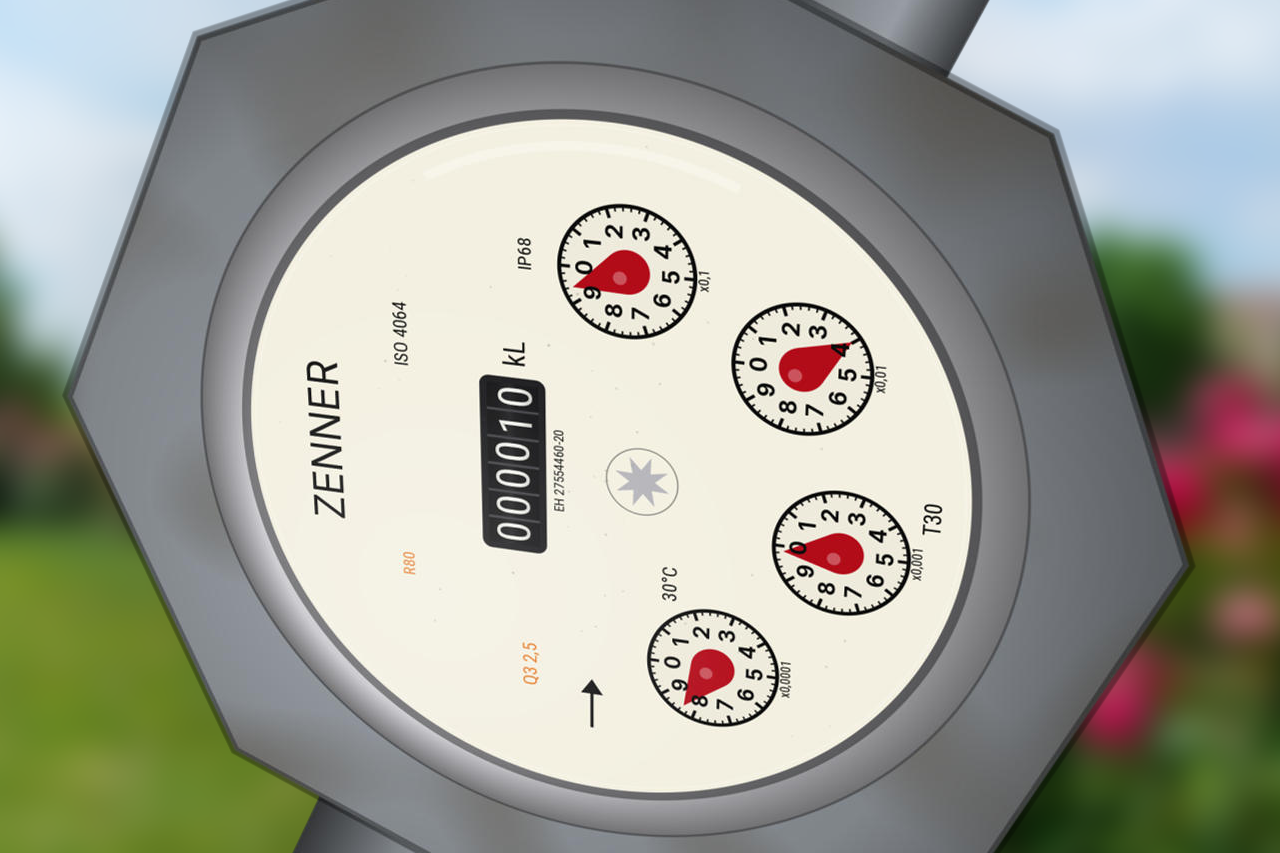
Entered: 9.9398 kL
